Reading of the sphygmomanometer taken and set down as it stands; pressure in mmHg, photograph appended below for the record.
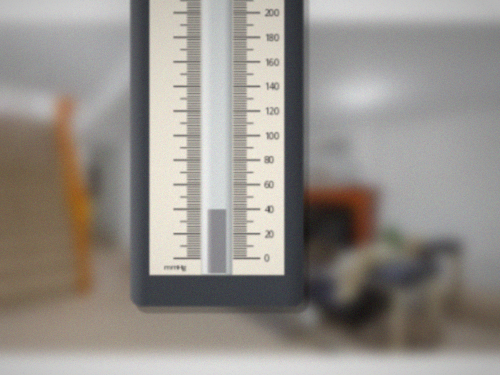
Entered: 40 mmHg
